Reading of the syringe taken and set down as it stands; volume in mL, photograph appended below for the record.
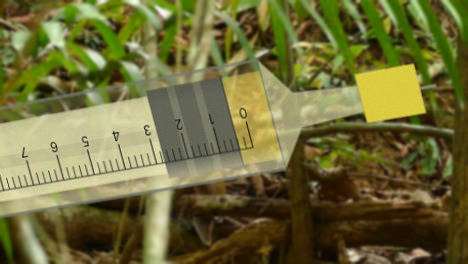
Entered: 0.4 mL
